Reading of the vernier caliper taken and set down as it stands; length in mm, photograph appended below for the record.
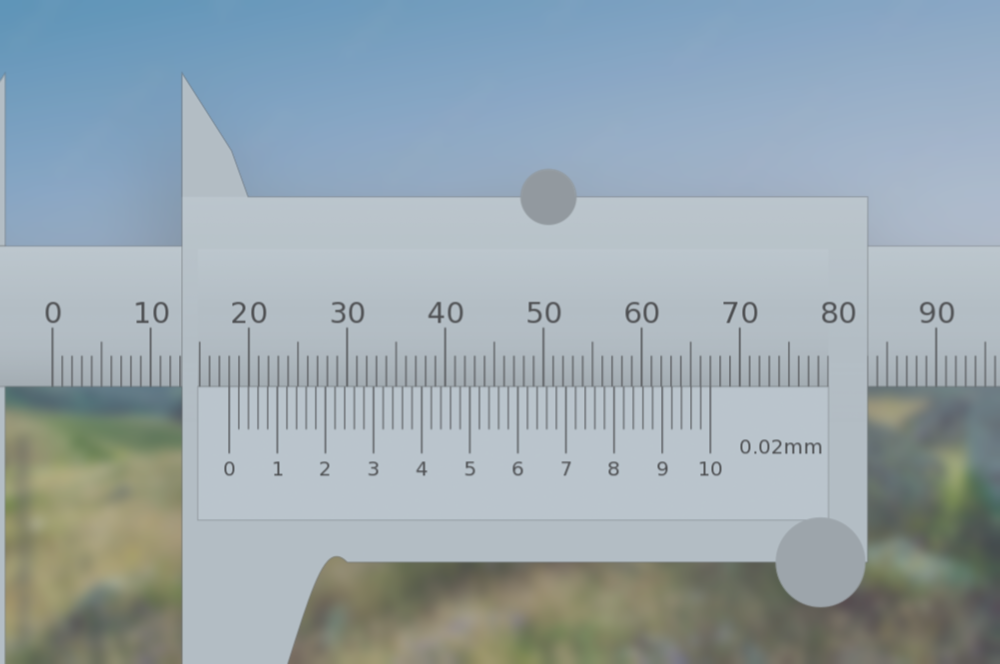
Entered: 18.0 mm
